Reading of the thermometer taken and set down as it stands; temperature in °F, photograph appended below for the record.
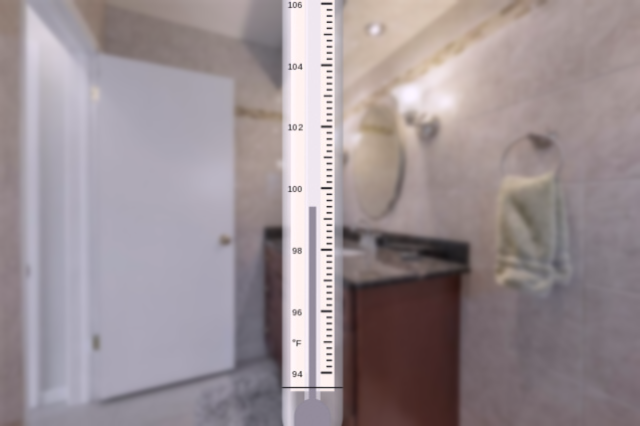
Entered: 99.4 °F
